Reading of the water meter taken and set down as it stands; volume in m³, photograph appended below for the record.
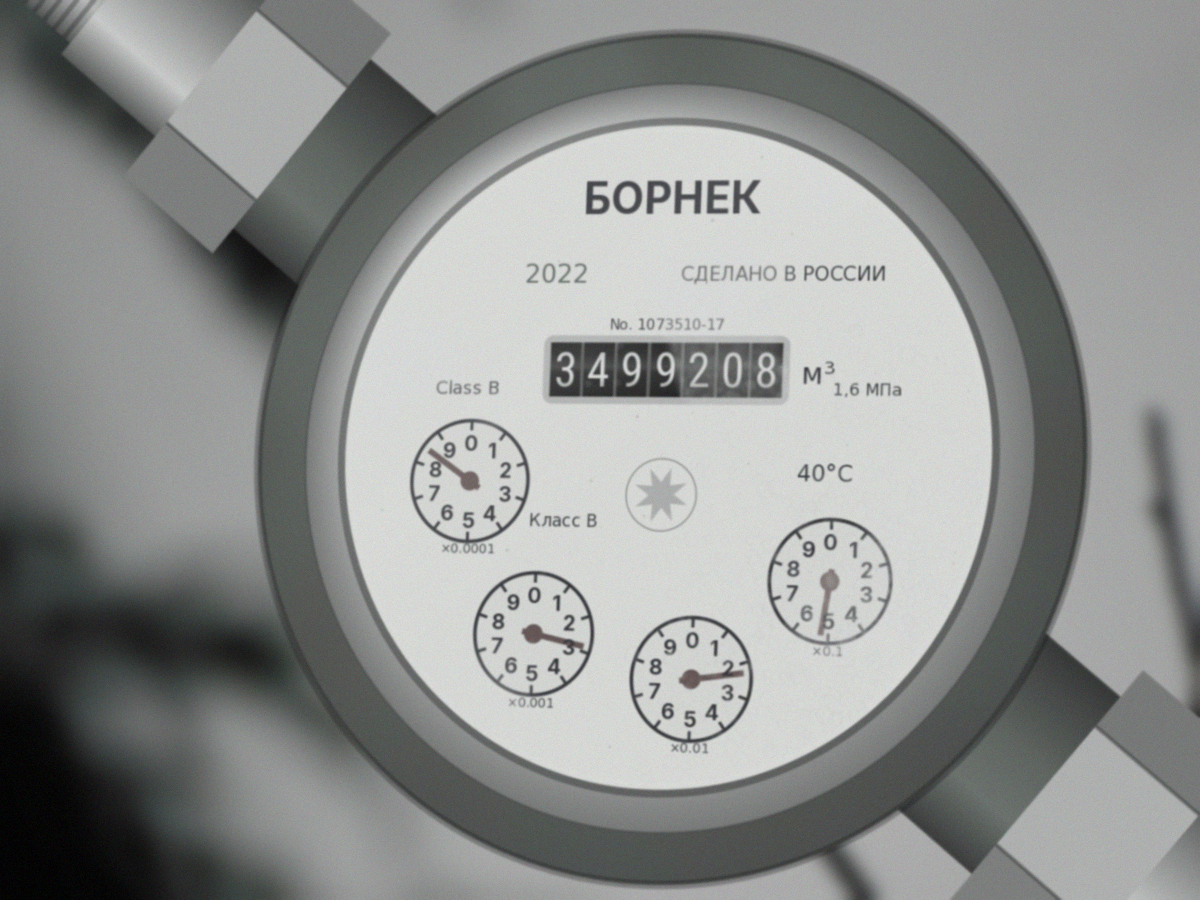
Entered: 3499208.5228 m³
